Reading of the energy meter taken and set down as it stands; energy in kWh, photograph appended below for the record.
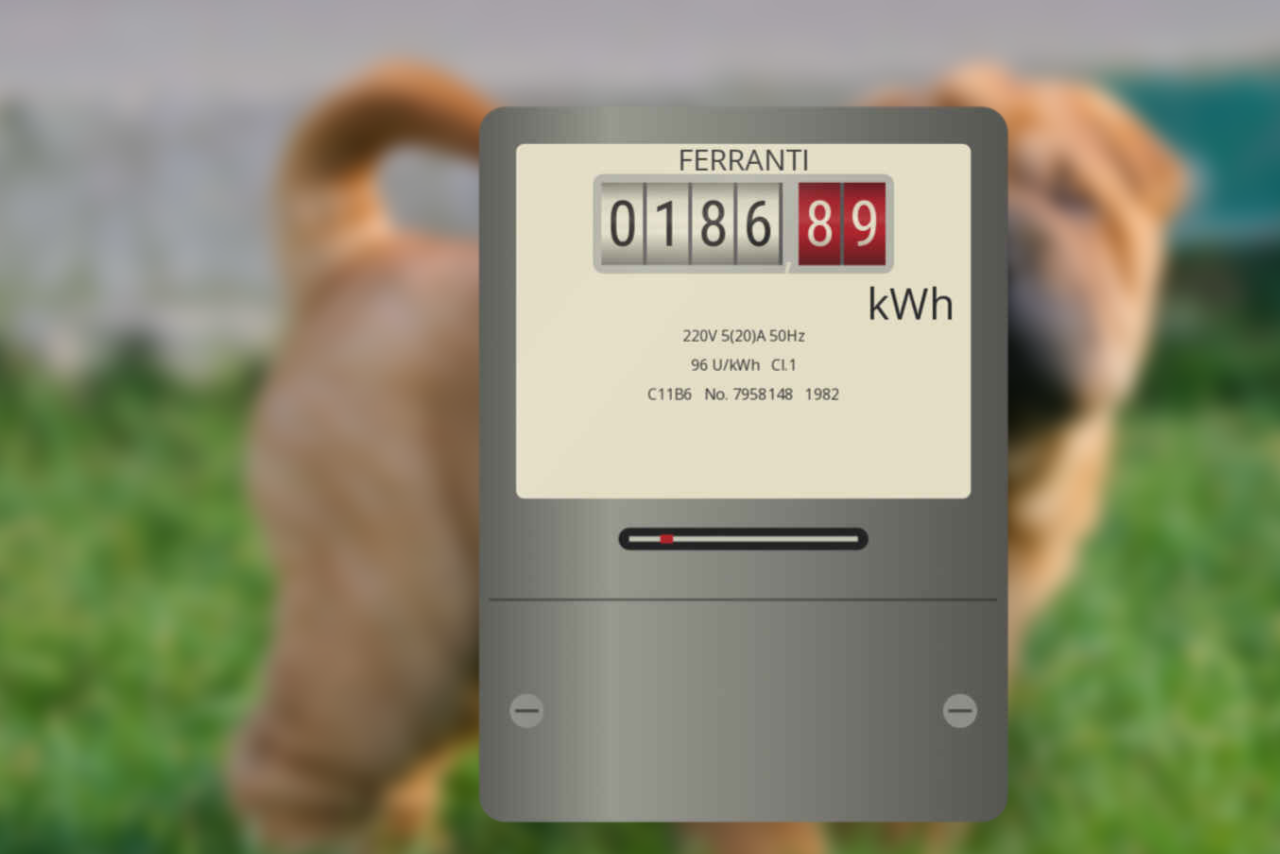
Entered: 186.89 kWh
